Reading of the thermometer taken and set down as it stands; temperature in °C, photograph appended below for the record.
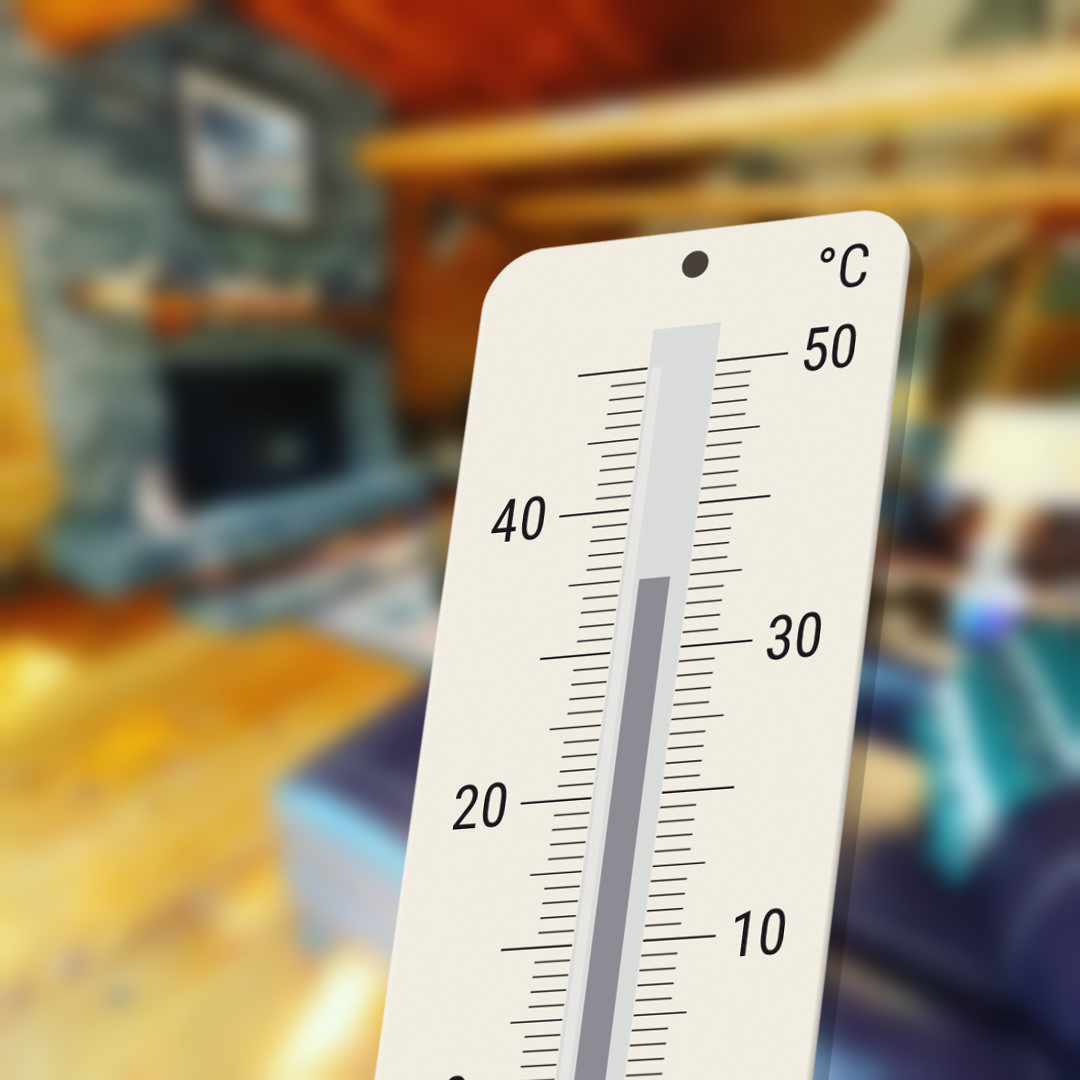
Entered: 35 °C
